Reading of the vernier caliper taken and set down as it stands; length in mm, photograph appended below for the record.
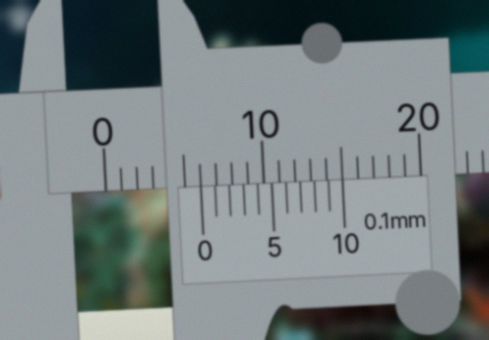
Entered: 6.0 mm
